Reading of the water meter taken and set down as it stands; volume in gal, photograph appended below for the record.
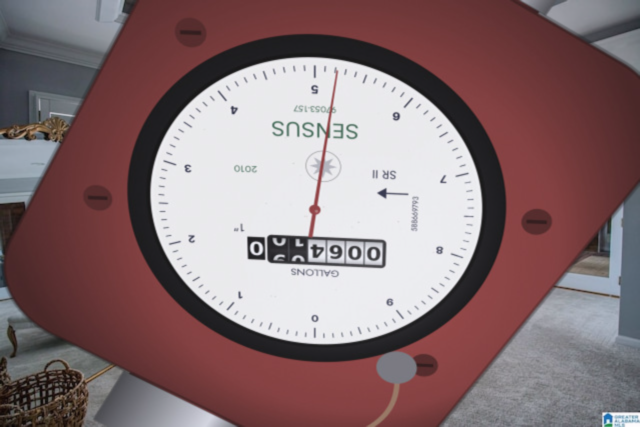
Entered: 64095.2 gal
